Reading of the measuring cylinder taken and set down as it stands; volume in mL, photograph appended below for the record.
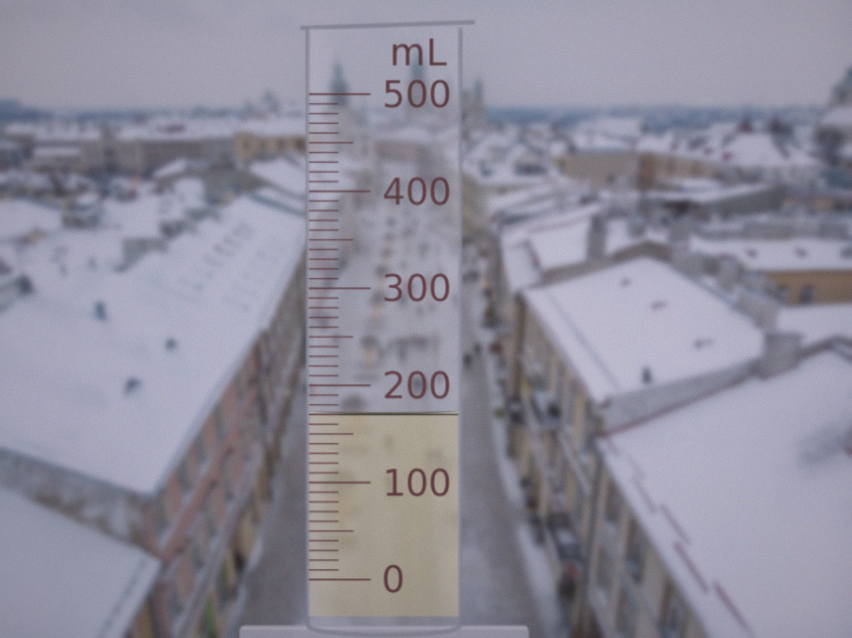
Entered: 170 mL
